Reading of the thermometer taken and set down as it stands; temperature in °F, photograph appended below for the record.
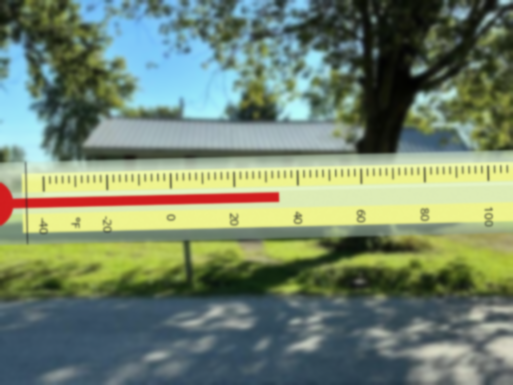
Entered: 34 °F
